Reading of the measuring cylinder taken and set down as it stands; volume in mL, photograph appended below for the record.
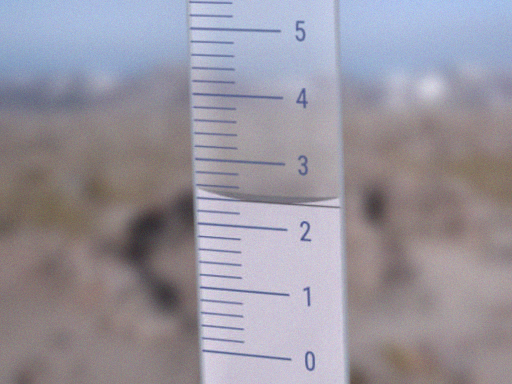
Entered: 2.4 mL
